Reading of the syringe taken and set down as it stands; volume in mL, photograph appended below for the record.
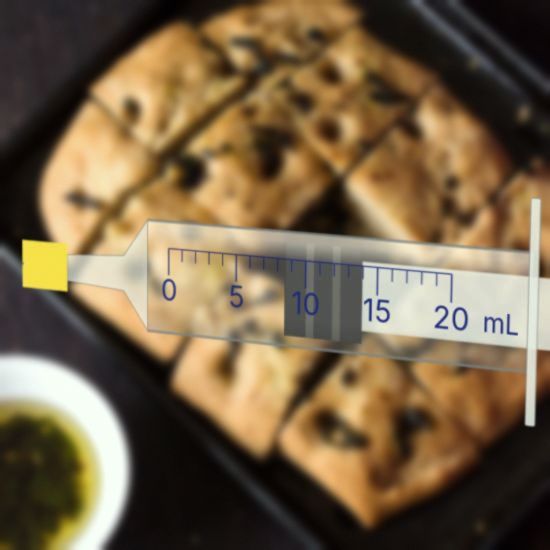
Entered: 8.5 mL
